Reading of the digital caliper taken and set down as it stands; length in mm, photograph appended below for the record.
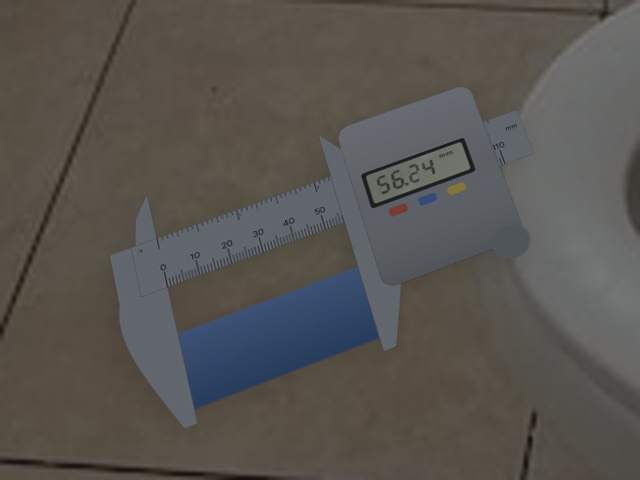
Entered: 56.24 mm
